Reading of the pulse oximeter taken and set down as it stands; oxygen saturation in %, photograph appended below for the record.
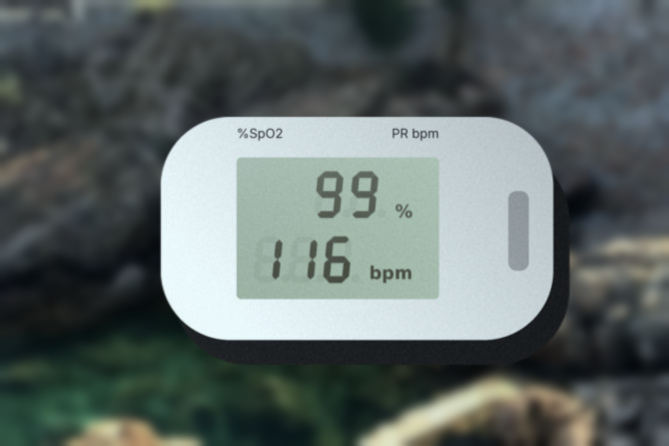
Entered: 99 %
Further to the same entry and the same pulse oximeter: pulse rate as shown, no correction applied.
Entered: 116 bpm
